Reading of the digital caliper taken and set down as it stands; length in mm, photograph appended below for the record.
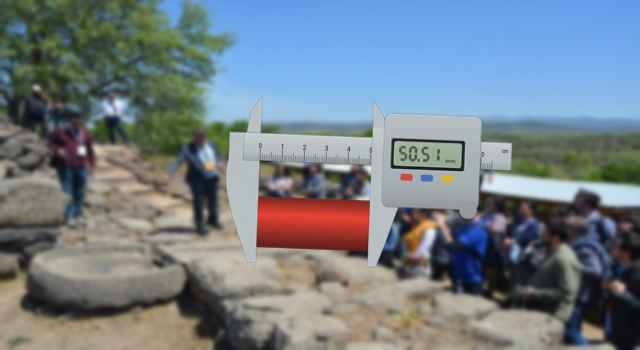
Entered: 50.51 mm
